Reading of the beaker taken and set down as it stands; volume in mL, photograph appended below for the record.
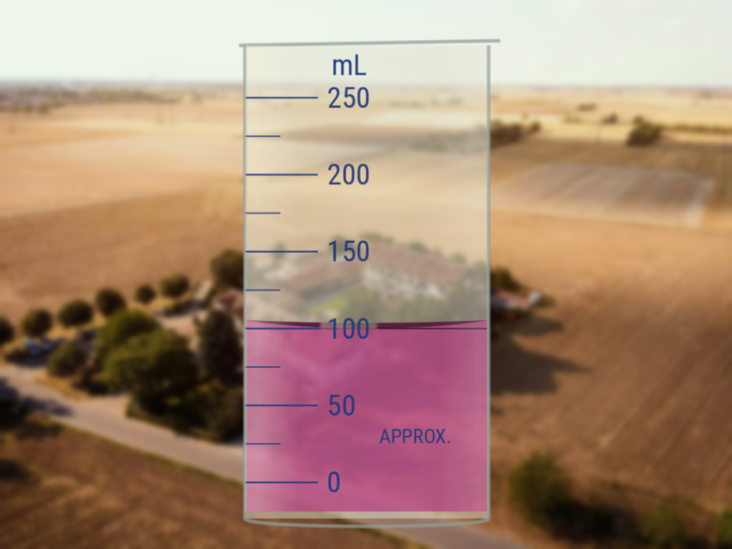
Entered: 100 mL
